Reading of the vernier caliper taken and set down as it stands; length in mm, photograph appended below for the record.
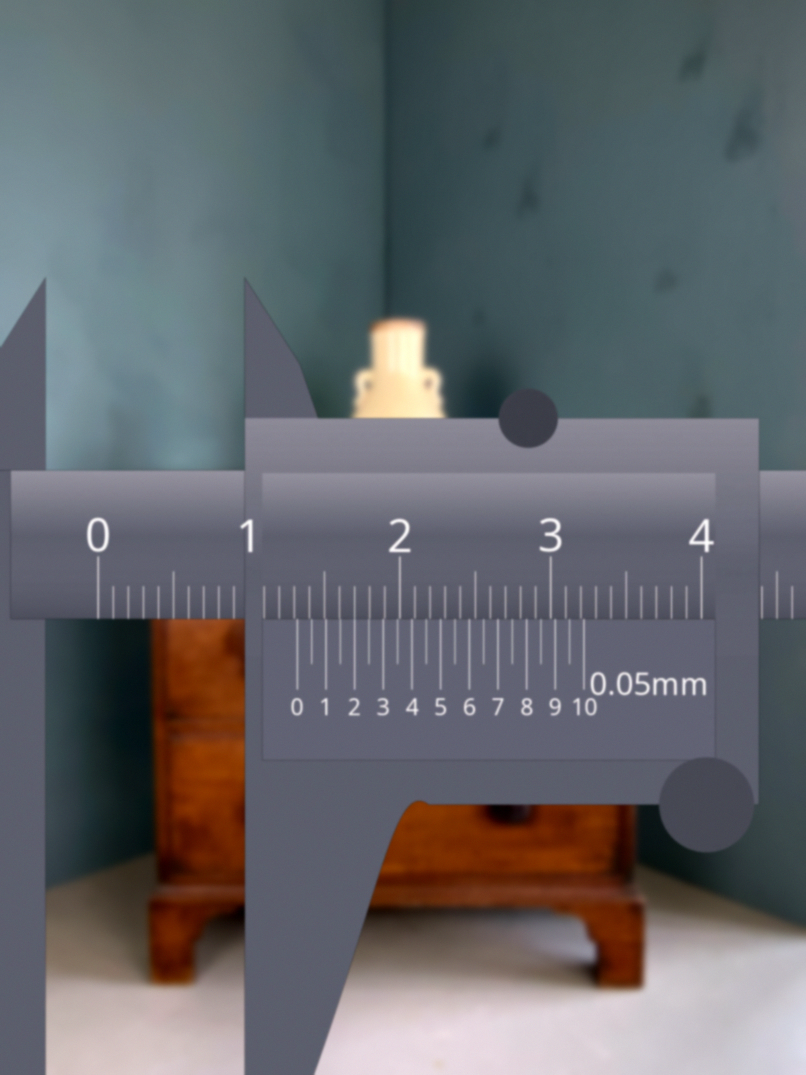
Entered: 13.2 mm
